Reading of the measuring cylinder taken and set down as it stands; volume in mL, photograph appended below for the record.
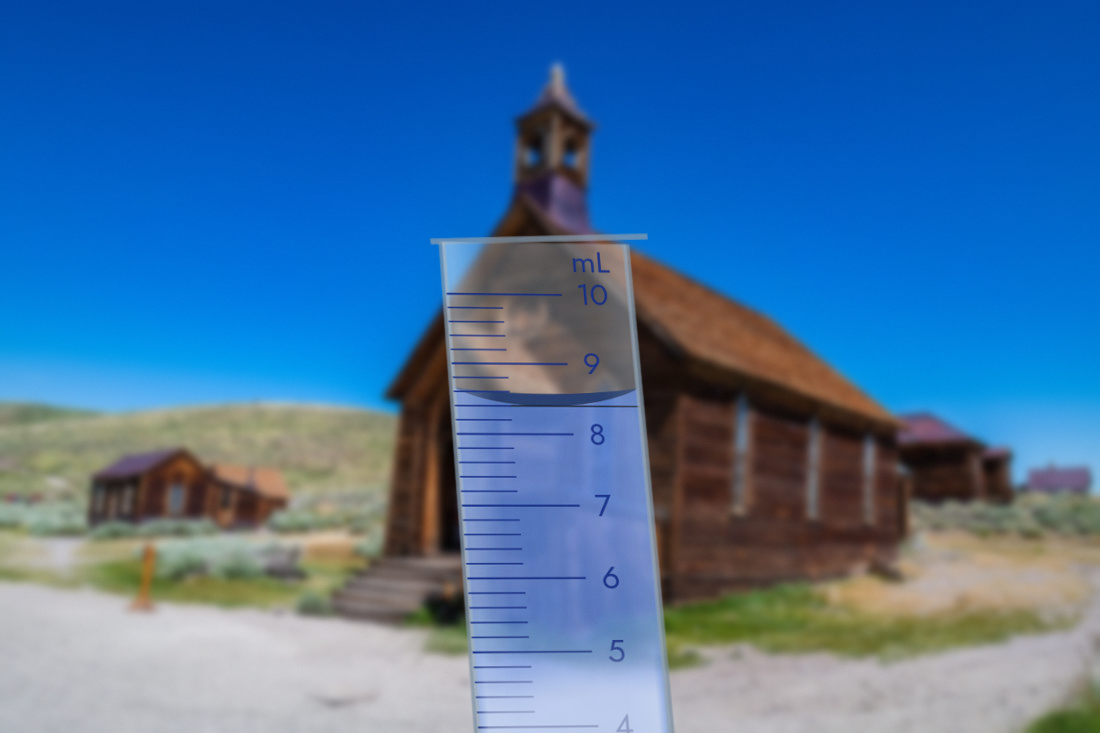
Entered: 8.4 mL
